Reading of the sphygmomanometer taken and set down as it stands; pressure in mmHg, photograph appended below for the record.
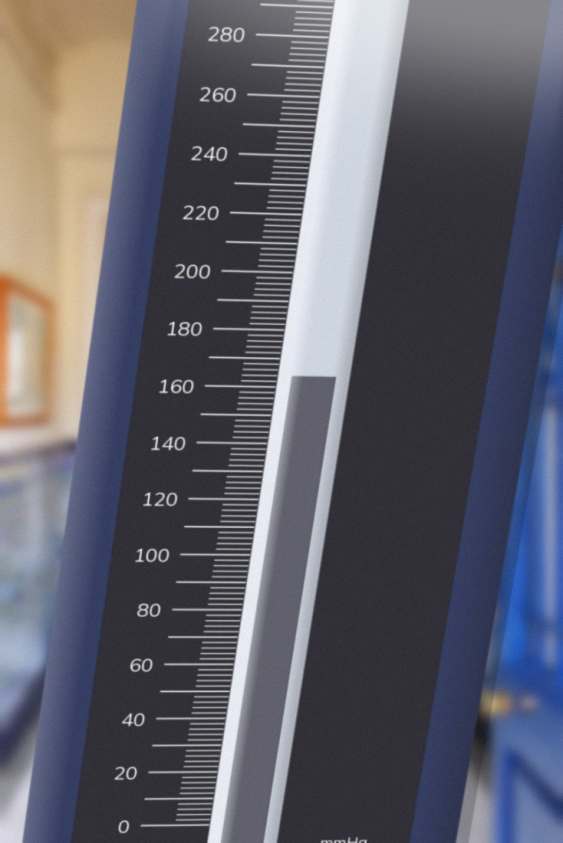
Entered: 164 mmHg
